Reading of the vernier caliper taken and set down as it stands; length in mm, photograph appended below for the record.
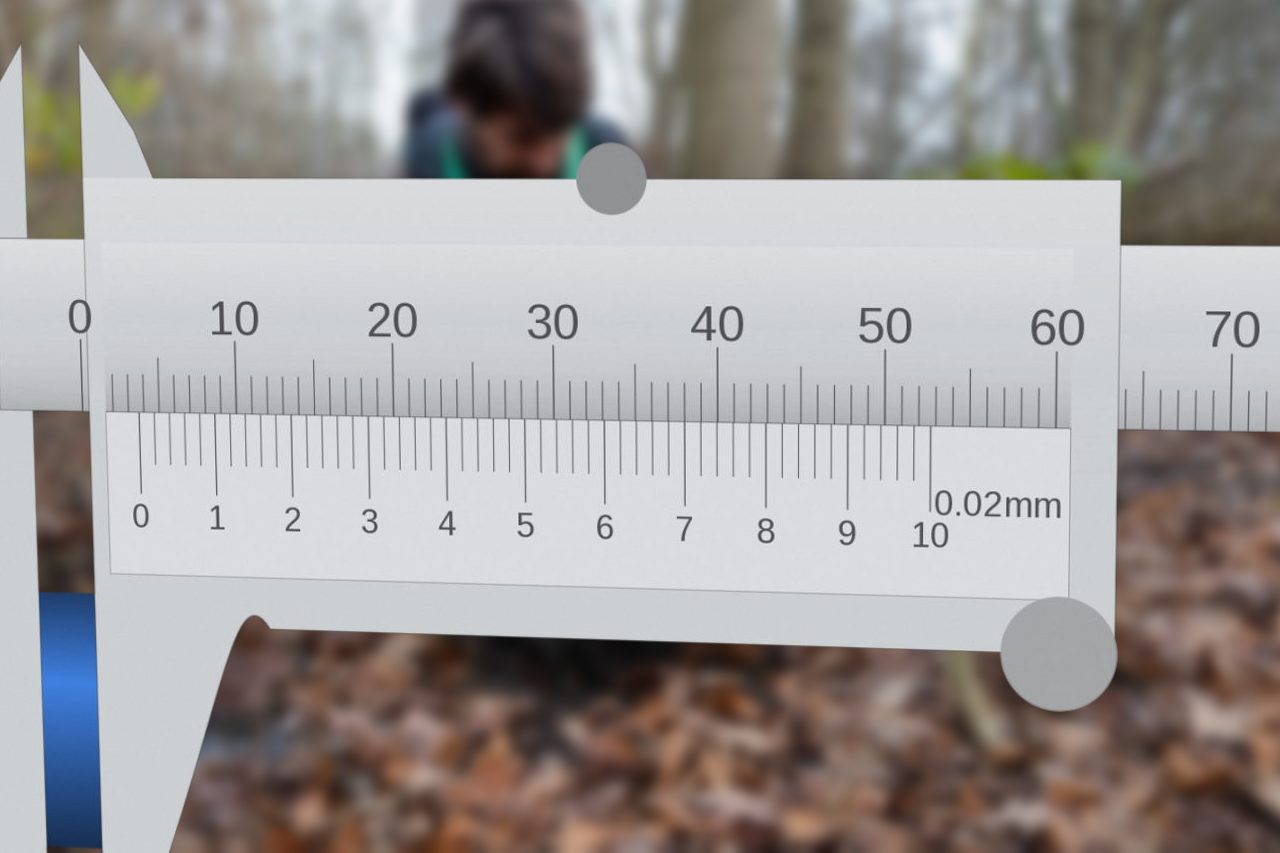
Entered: 3.7 mm
